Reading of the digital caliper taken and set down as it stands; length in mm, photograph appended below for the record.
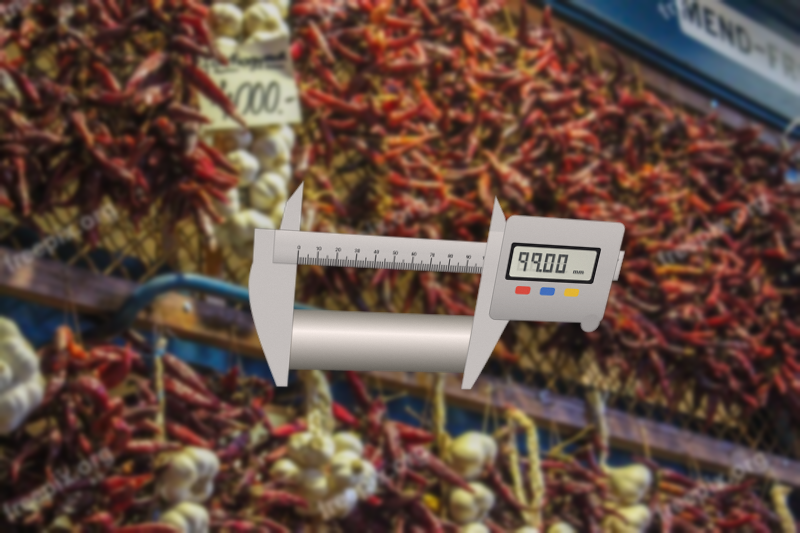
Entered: 99.00 mm
